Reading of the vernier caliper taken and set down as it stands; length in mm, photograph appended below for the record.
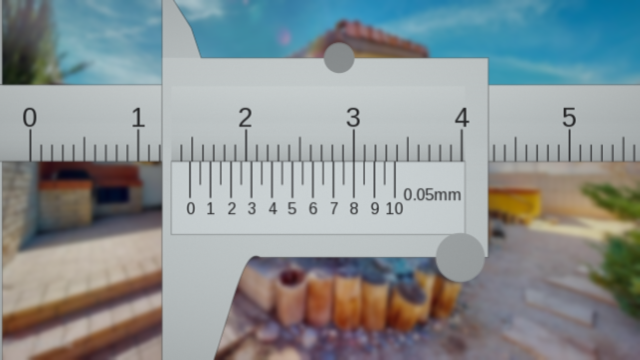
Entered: 14.8 mm
